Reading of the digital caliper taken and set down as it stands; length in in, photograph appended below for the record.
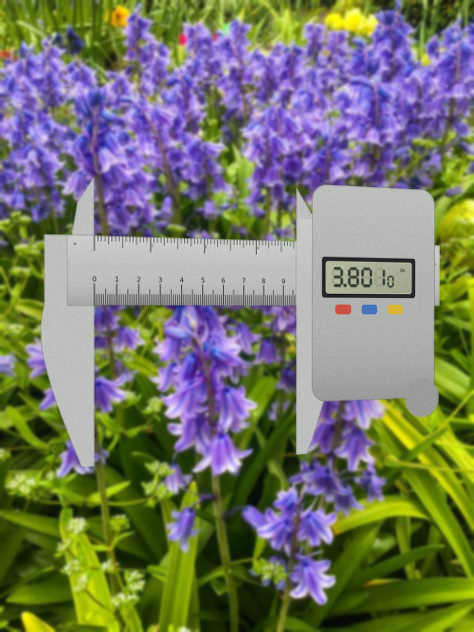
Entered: 3.8010 in
